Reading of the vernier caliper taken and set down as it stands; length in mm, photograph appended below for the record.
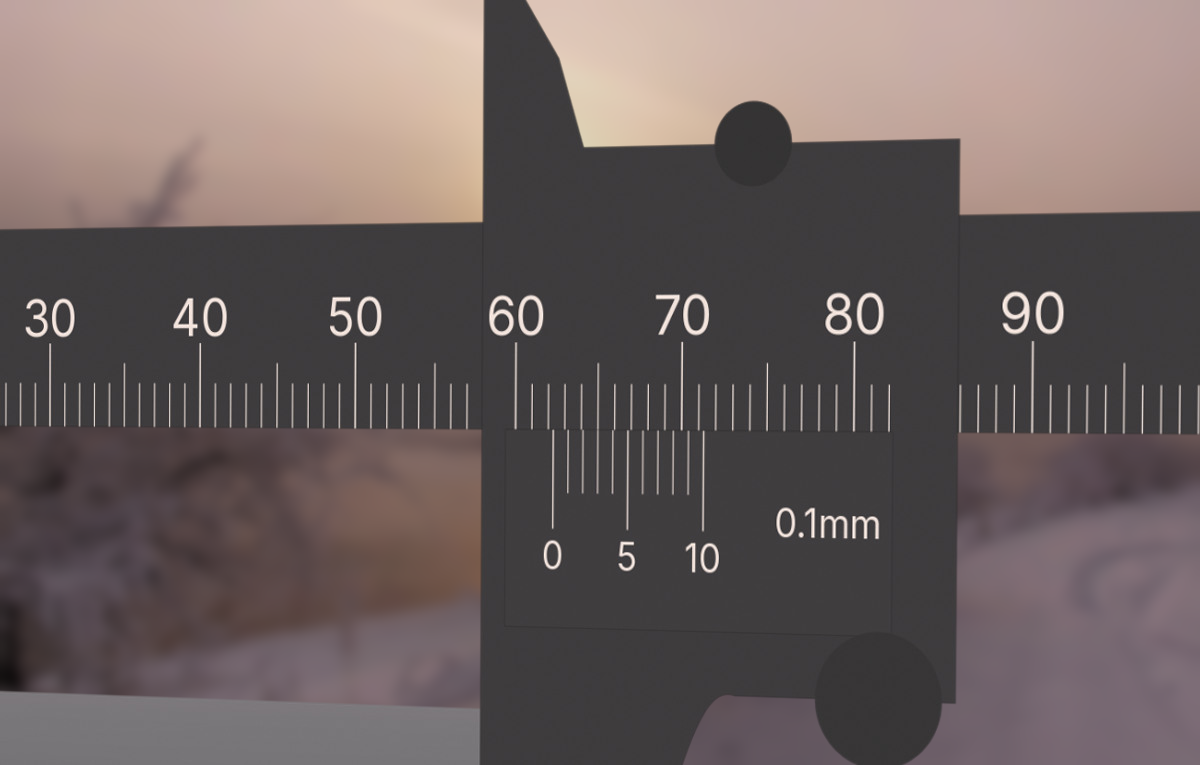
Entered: 62.3 mm
